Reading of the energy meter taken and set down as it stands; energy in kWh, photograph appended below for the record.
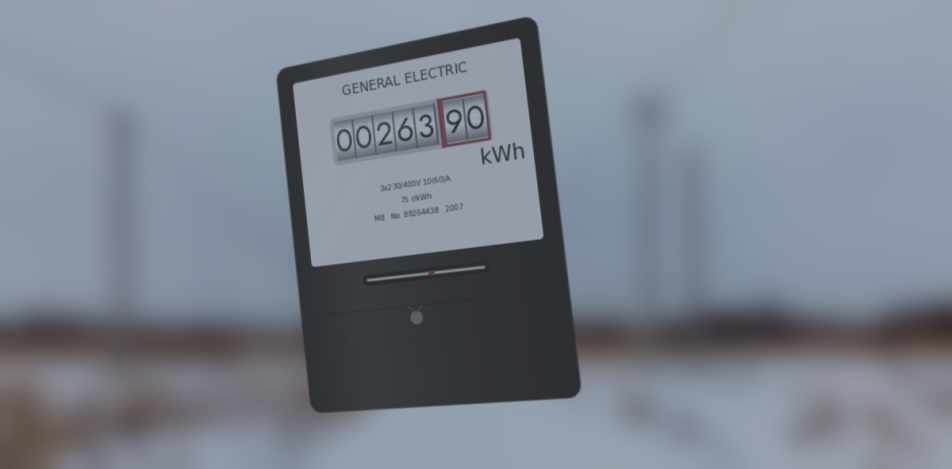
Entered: 263.90 kWh
